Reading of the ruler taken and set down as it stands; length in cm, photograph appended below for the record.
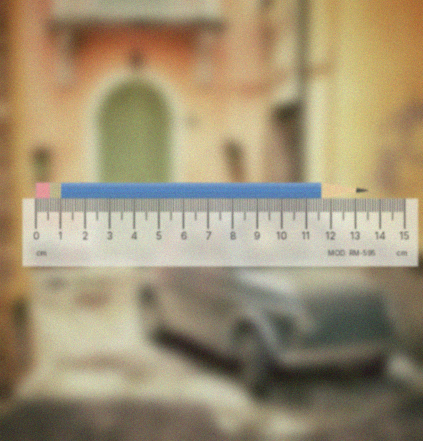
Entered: 13.5 cm
